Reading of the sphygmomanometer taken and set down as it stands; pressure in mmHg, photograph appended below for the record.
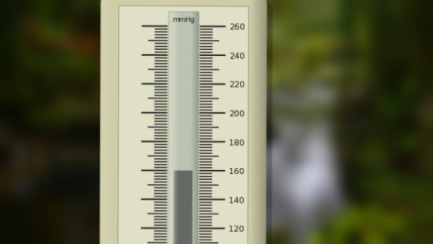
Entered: 160 mmHg
